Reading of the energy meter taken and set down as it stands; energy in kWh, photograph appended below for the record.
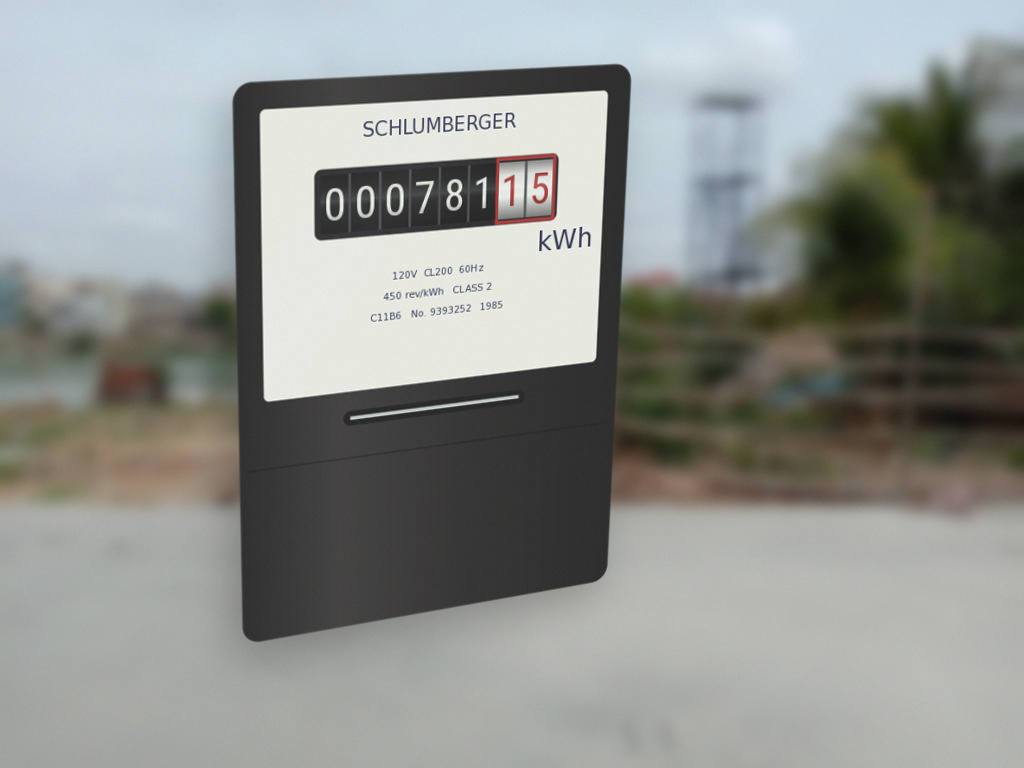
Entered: 781.15 kWh
